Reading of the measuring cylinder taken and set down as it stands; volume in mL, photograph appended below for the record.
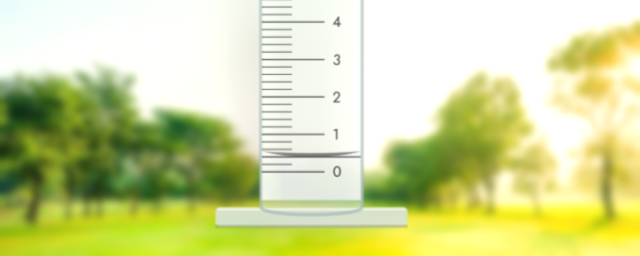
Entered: 0.4 mL
